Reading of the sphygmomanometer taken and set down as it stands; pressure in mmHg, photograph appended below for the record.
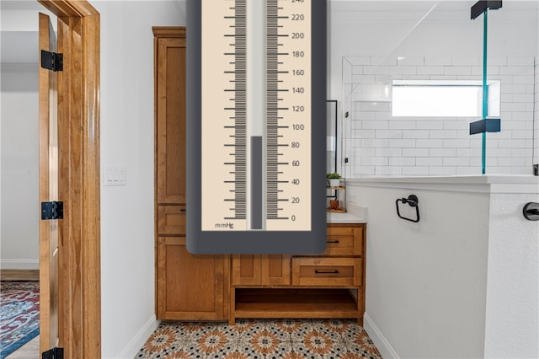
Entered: 90 mmHg
